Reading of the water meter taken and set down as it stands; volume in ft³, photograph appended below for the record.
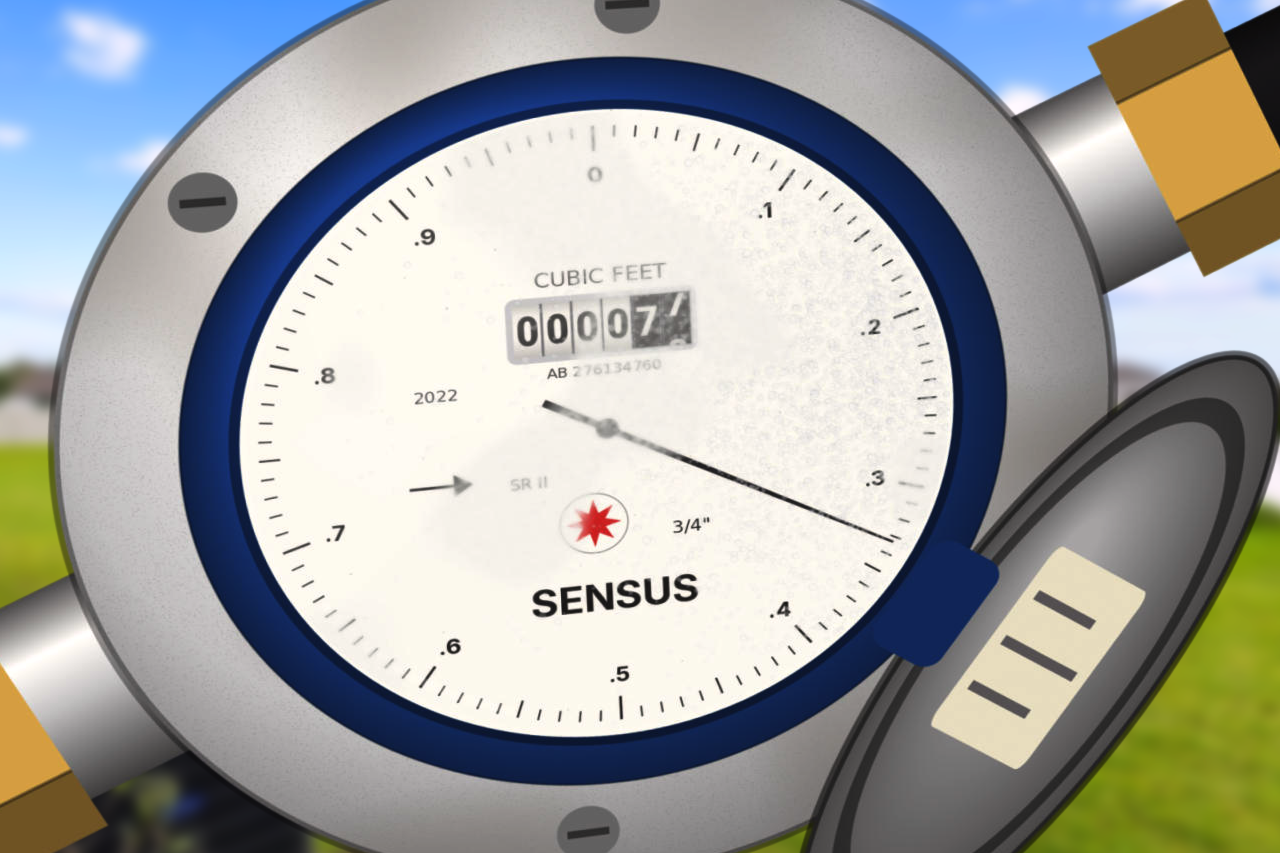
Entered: 77.33 ft³
